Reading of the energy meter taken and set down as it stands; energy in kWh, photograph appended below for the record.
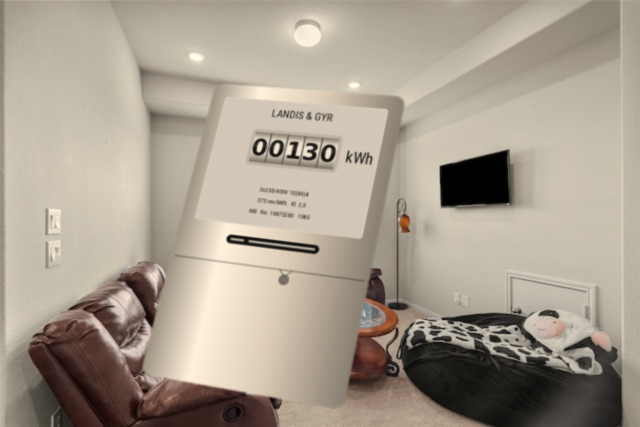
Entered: 130 kWh
